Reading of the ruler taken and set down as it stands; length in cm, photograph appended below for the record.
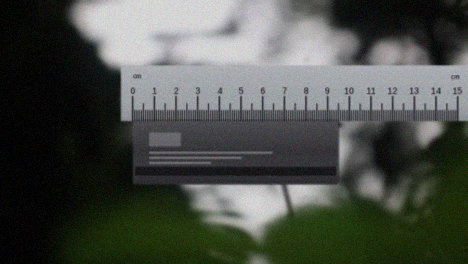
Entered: 9.5 cm
